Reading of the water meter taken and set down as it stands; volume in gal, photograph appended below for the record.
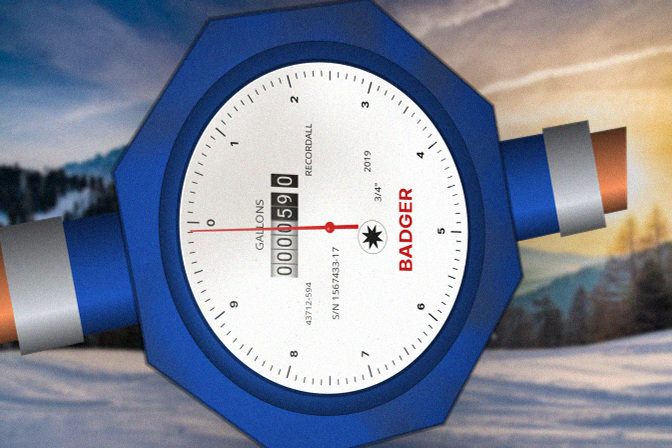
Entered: 589.9 gal
